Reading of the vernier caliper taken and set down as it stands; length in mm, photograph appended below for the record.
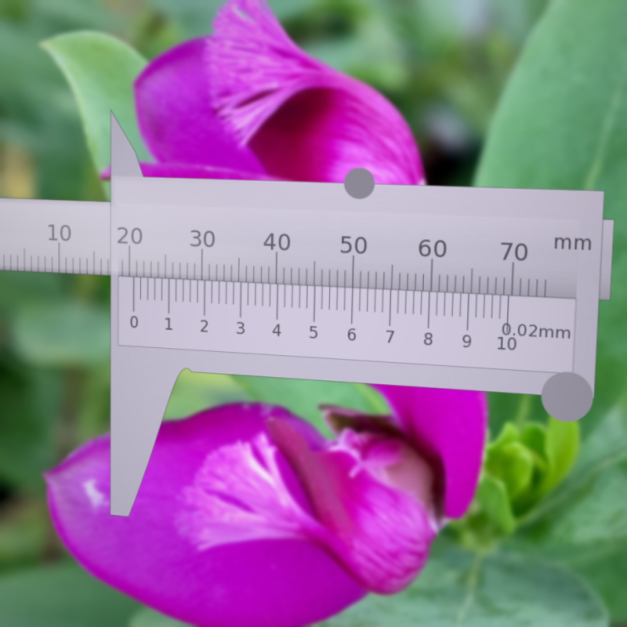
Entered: 20.6 mm
